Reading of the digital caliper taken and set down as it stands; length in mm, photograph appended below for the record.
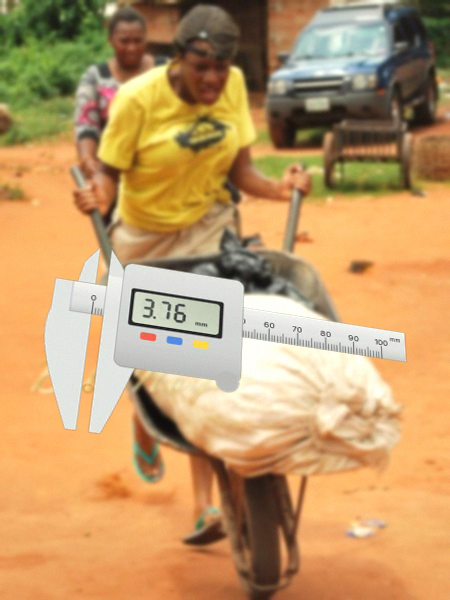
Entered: 3.76 mm
